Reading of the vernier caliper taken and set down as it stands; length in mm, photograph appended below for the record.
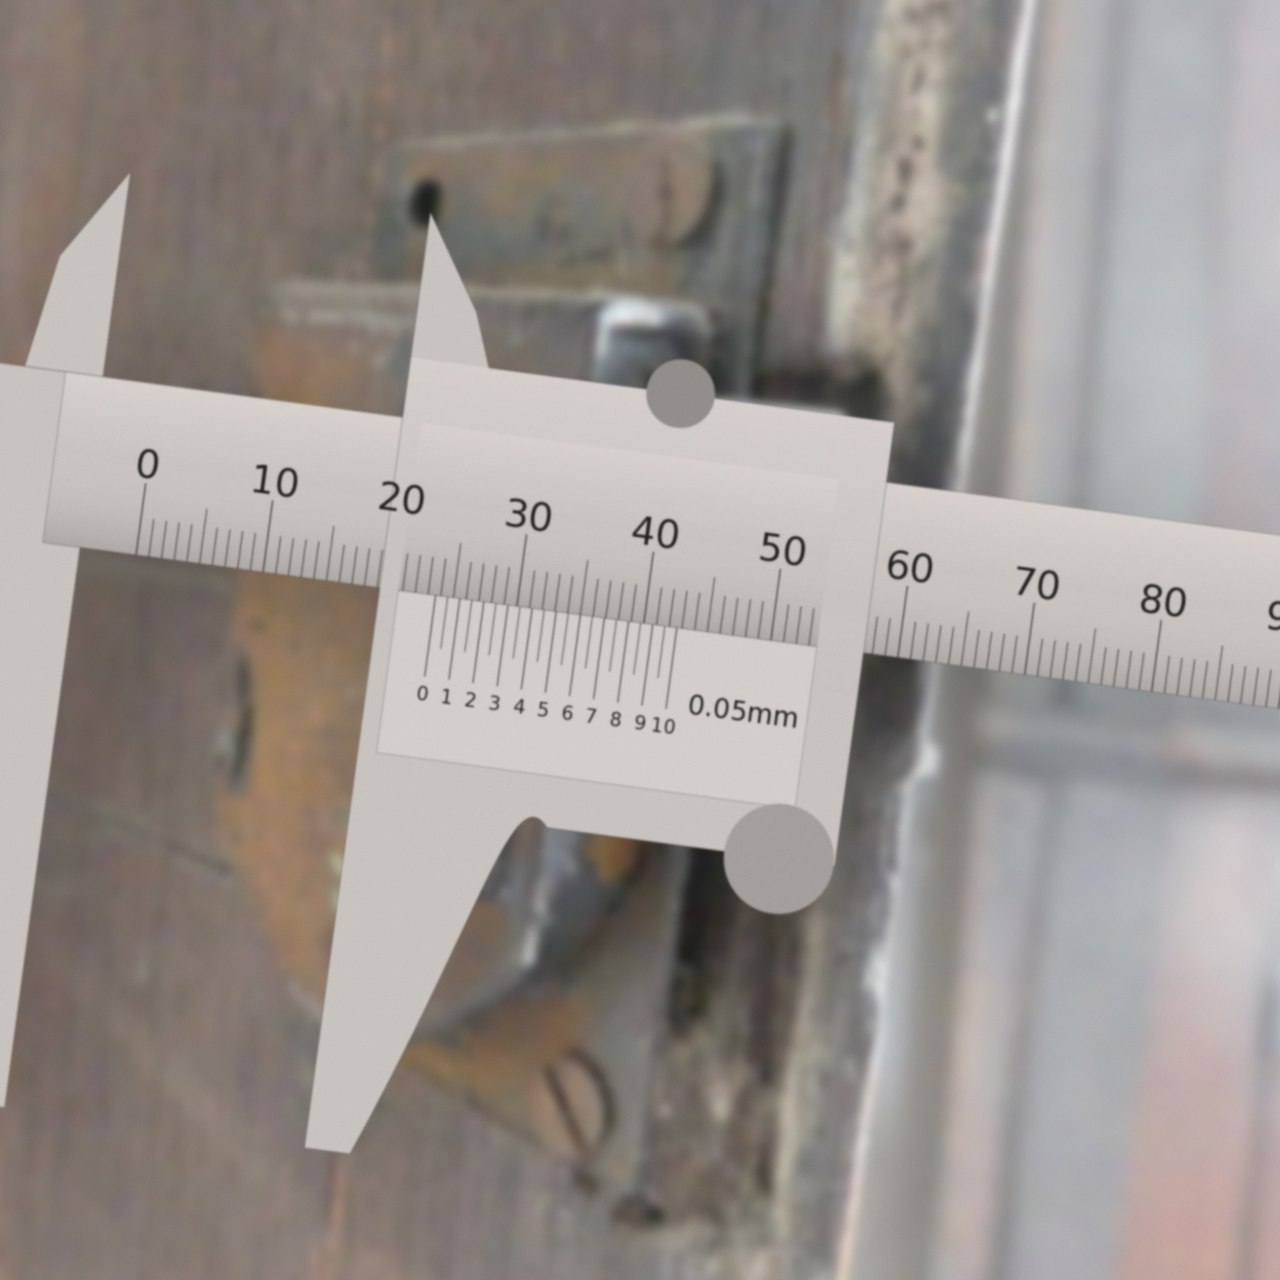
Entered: 23.6 mm
